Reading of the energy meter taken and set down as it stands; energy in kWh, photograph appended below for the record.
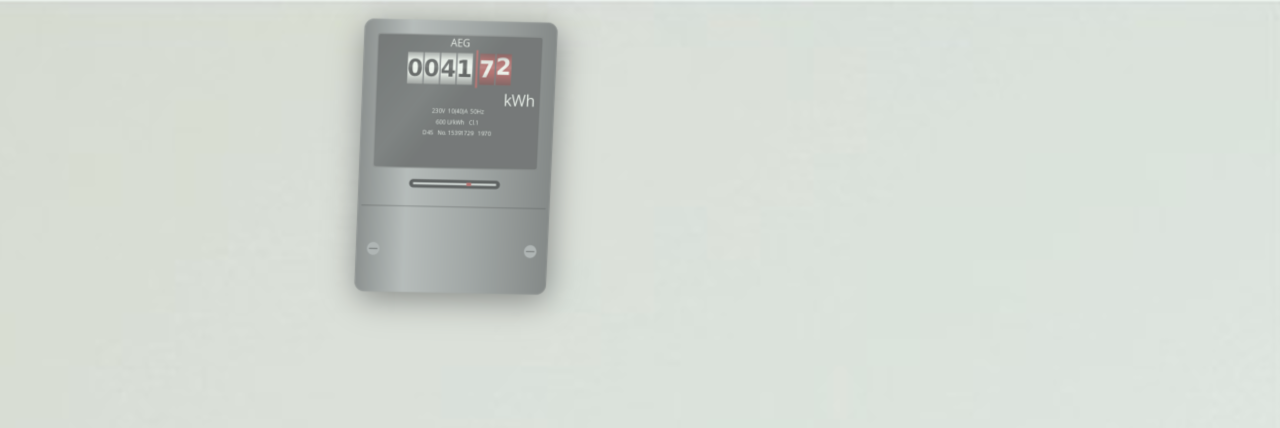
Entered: 41.72 kWh
